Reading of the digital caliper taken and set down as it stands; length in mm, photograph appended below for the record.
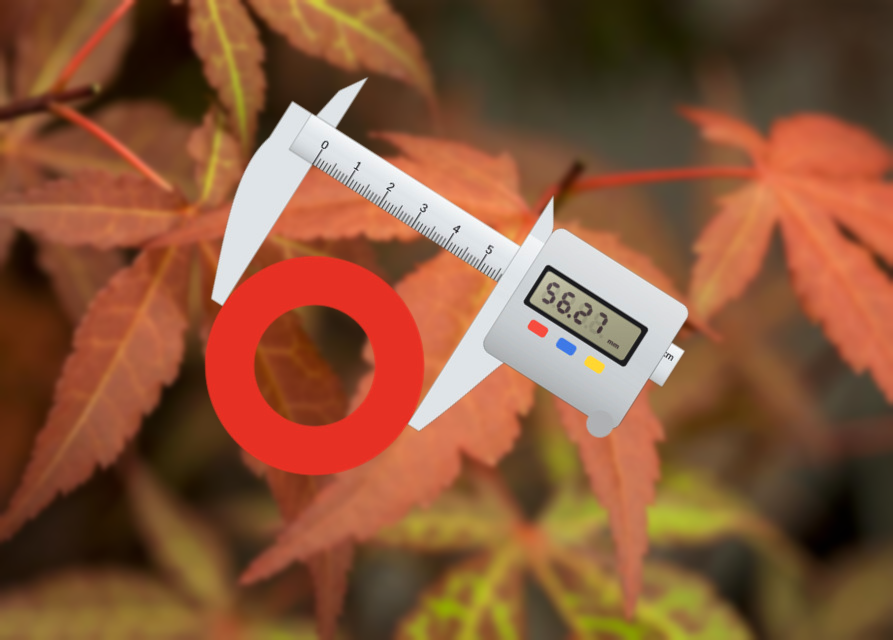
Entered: 56.27 mm
